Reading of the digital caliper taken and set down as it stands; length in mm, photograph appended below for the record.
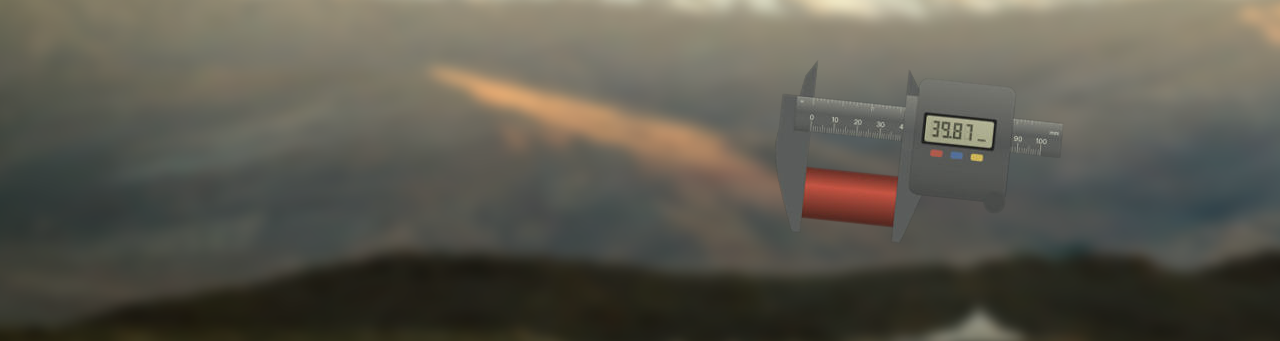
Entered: 39.87 mm
